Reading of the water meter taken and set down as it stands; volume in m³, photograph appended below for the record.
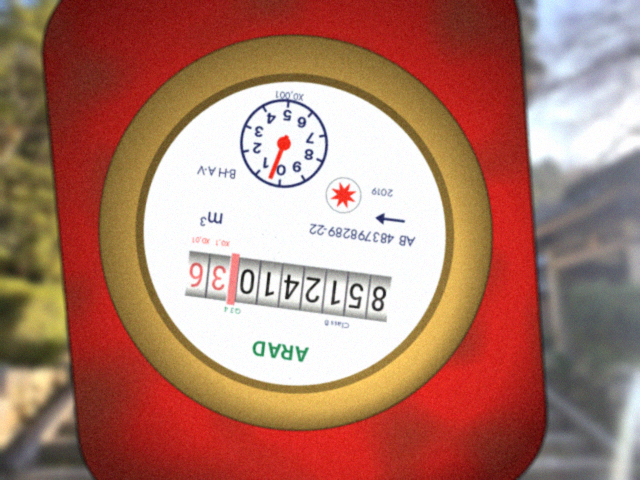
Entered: 8512410.360 m³
